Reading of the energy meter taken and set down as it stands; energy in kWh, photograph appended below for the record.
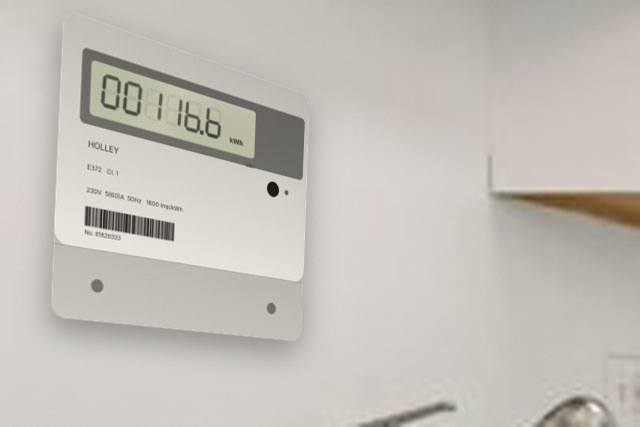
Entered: 116.6 kWh
